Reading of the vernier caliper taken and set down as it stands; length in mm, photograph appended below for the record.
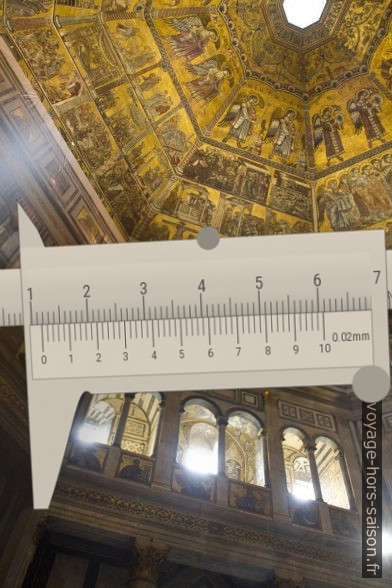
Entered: 11.8 mm
